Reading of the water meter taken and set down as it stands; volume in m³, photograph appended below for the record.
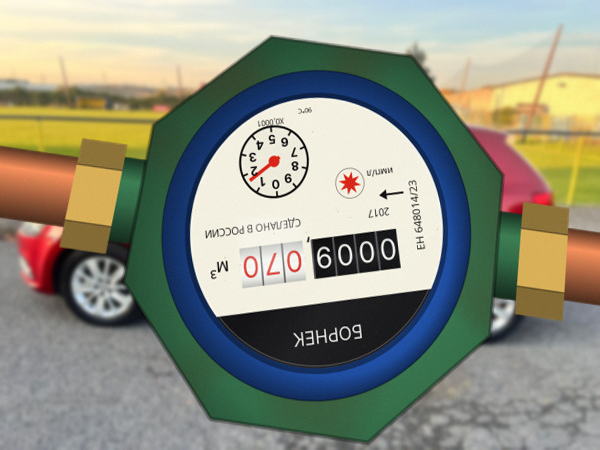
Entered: 9.0701 m³
